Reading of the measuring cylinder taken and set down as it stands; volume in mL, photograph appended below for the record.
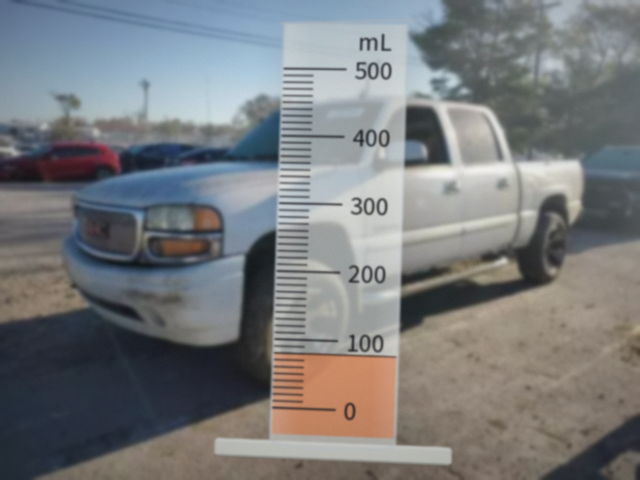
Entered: 80 mL
